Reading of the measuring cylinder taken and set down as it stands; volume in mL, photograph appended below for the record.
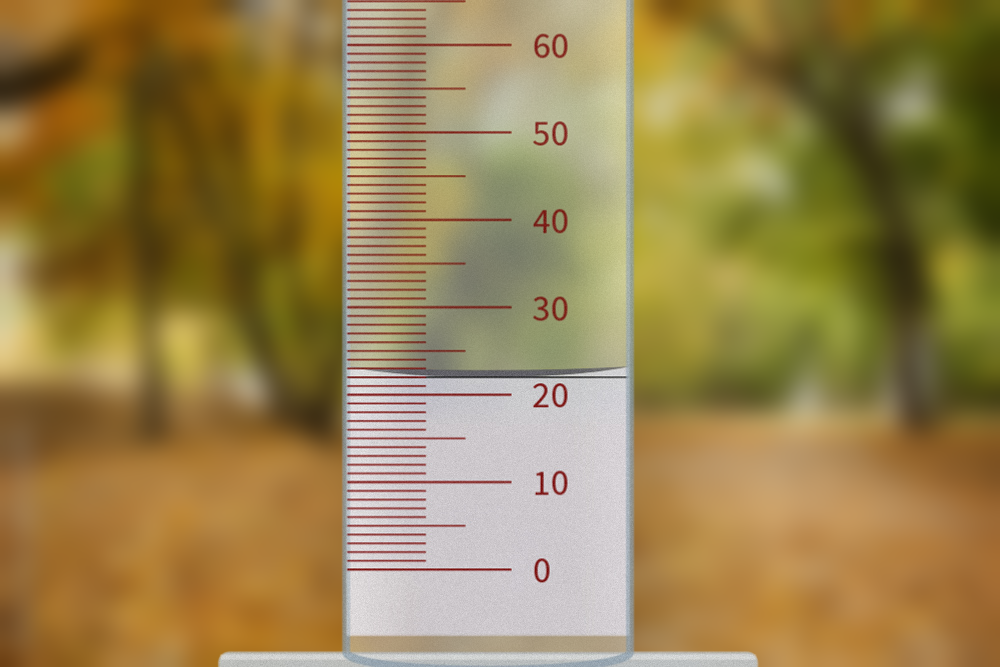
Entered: 22 mL
